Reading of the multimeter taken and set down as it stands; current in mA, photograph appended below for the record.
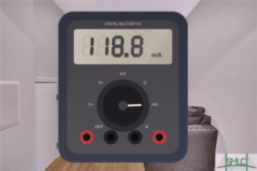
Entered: 118.8 mA
